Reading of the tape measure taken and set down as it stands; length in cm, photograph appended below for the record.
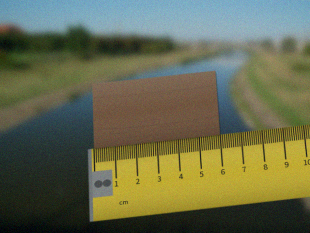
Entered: 6 cm
